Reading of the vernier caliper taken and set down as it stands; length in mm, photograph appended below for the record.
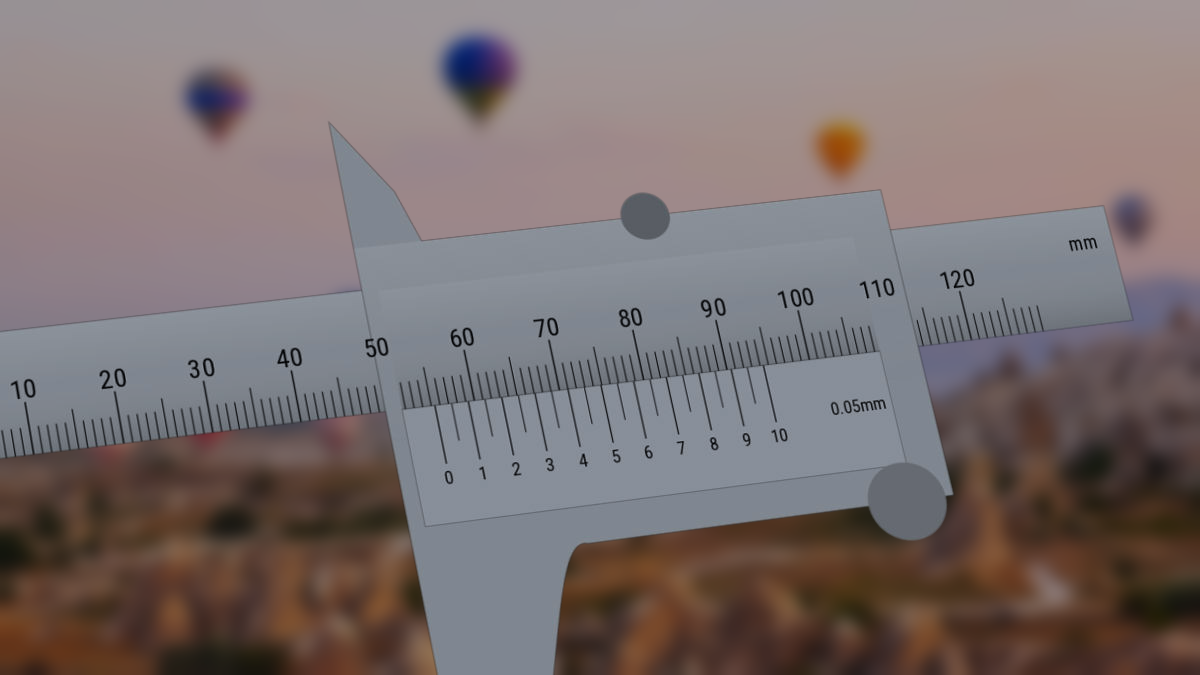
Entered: 55.4 mm
